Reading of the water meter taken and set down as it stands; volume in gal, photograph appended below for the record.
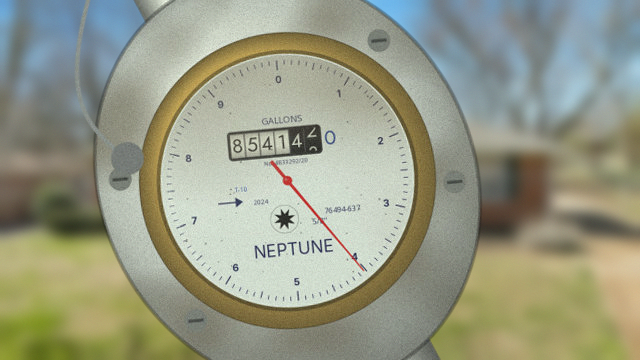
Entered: 8541424.0 gal
